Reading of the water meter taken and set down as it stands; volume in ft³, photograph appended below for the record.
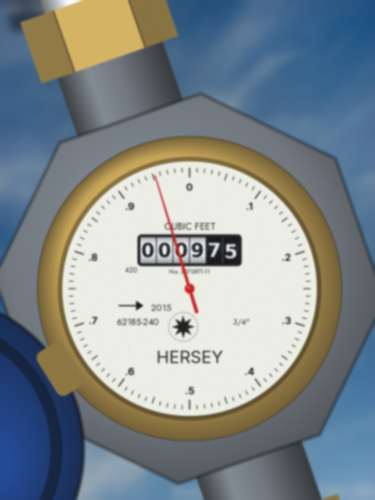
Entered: 974.95 ft³
